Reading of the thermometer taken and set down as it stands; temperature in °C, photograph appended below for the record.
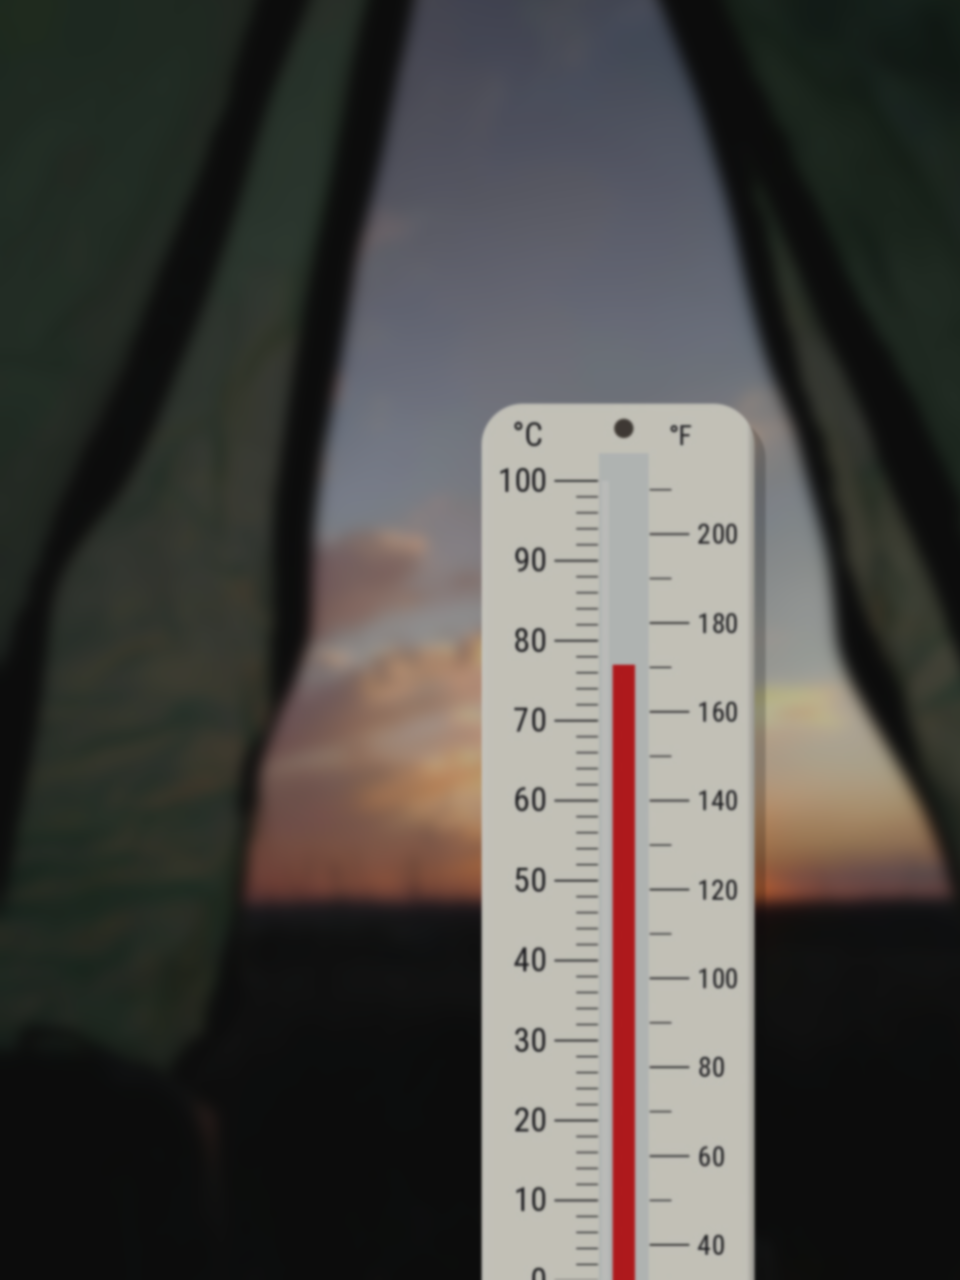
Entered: 77 °C
